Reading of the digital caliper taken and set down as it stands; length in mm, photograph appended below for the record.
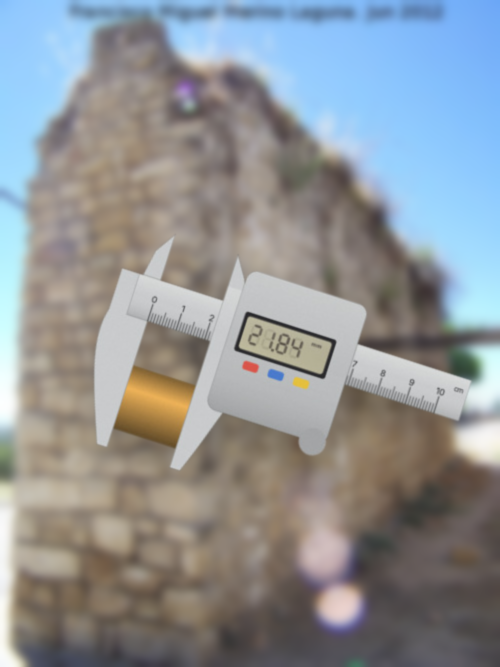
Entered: 21.84 mm
